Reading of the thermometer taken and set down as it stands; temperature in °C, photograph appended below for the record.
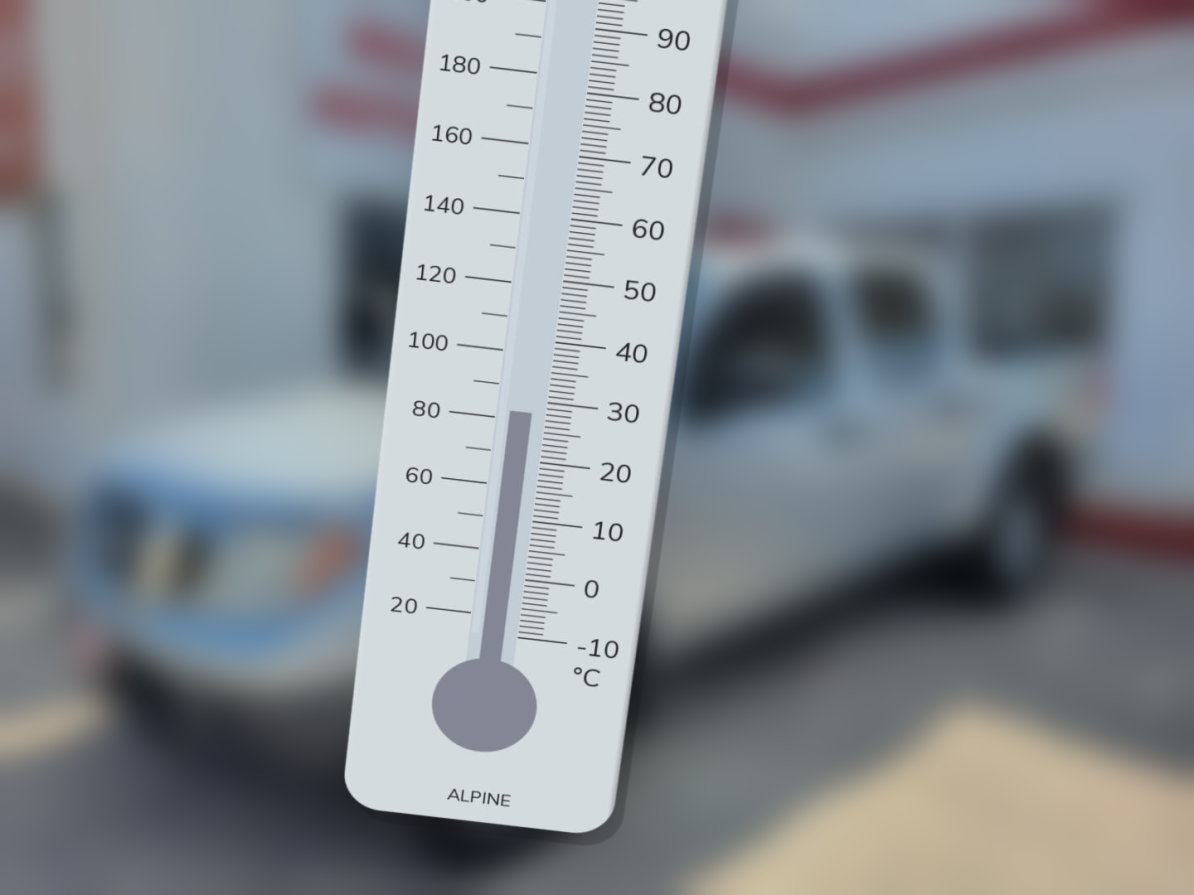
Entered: 28 °C
